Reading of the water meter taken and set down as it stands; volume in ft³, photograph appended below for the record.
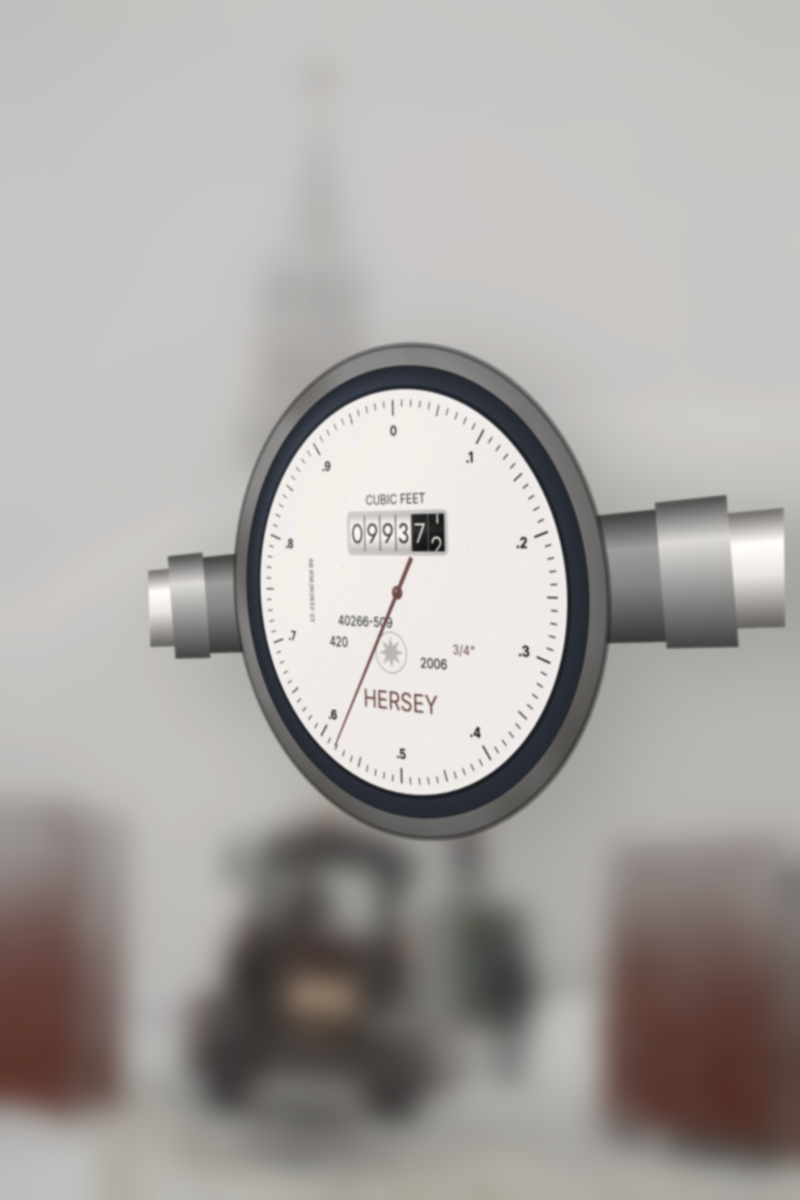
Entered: 99371.58 ft³
